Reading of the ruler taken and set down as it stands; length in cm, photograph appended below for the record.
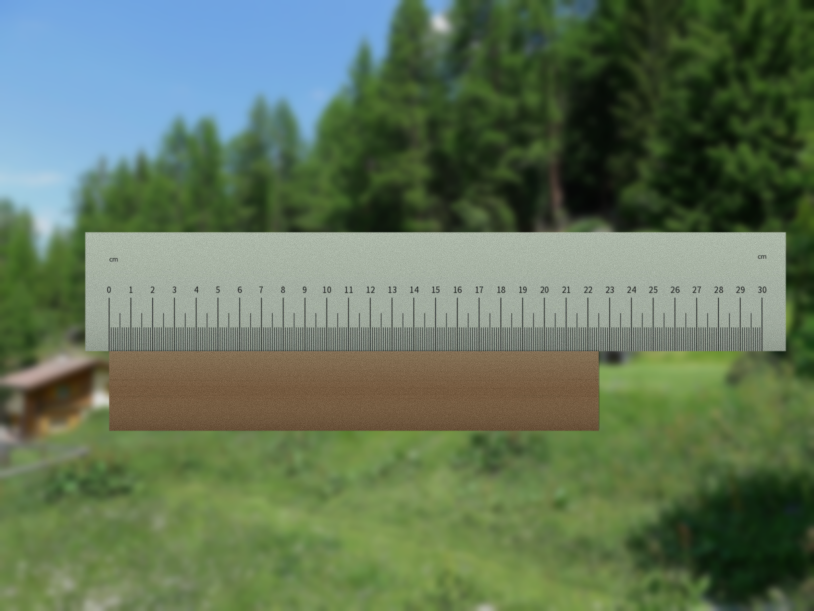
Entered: 22.5 cm
